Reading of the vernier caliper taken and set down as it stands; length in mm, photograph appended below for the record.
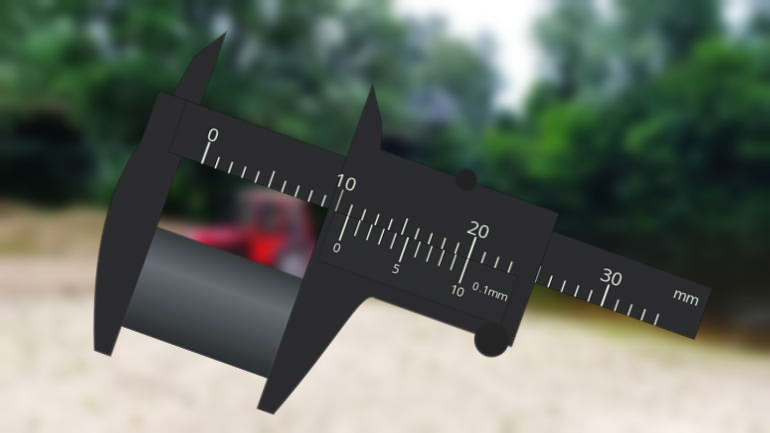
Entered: 11.0 mm
